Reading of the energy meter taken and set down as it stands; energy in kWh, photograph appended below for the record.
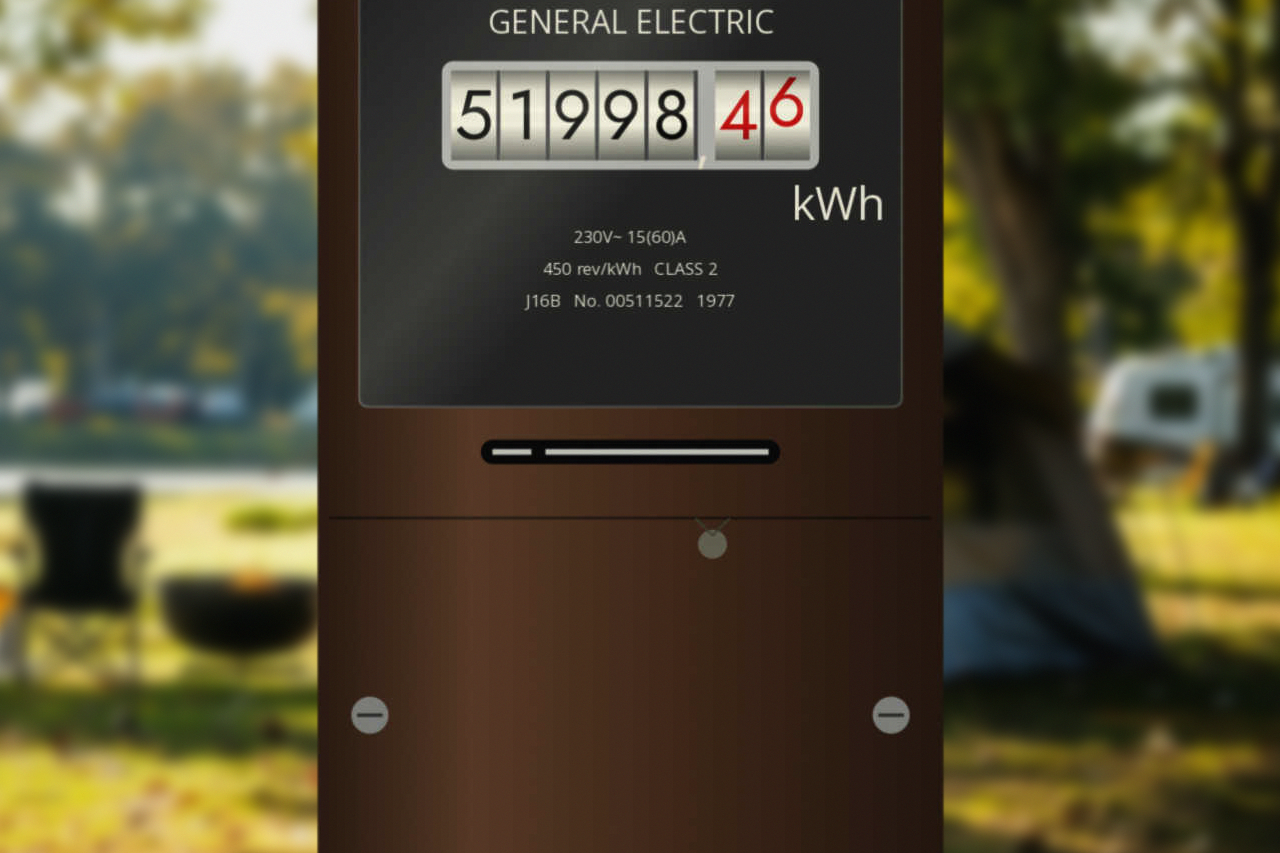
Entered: 51998.46 kWh
